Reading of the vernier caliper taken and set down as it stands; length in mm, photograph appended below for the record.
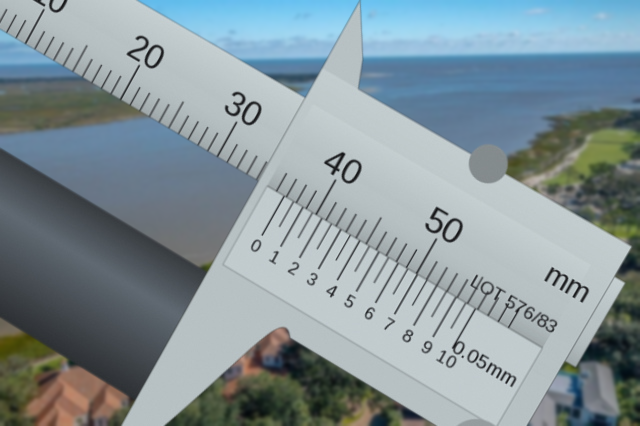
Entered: 36.8 mm
